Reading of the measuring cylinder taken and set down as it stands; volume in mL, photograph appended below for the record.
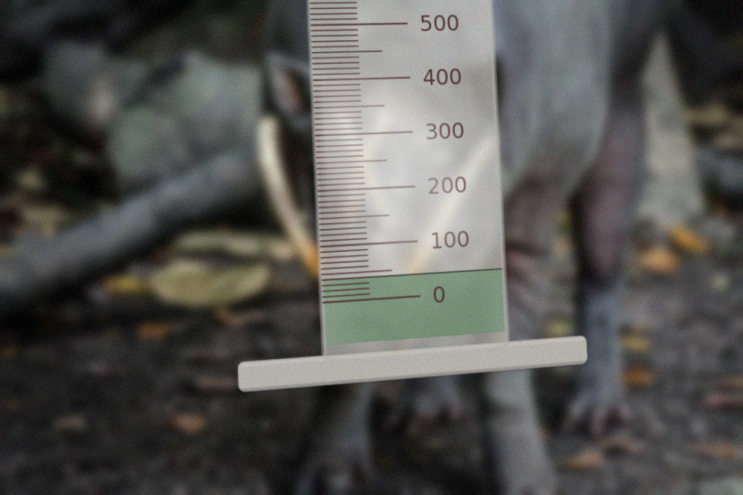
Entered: 40 mL
